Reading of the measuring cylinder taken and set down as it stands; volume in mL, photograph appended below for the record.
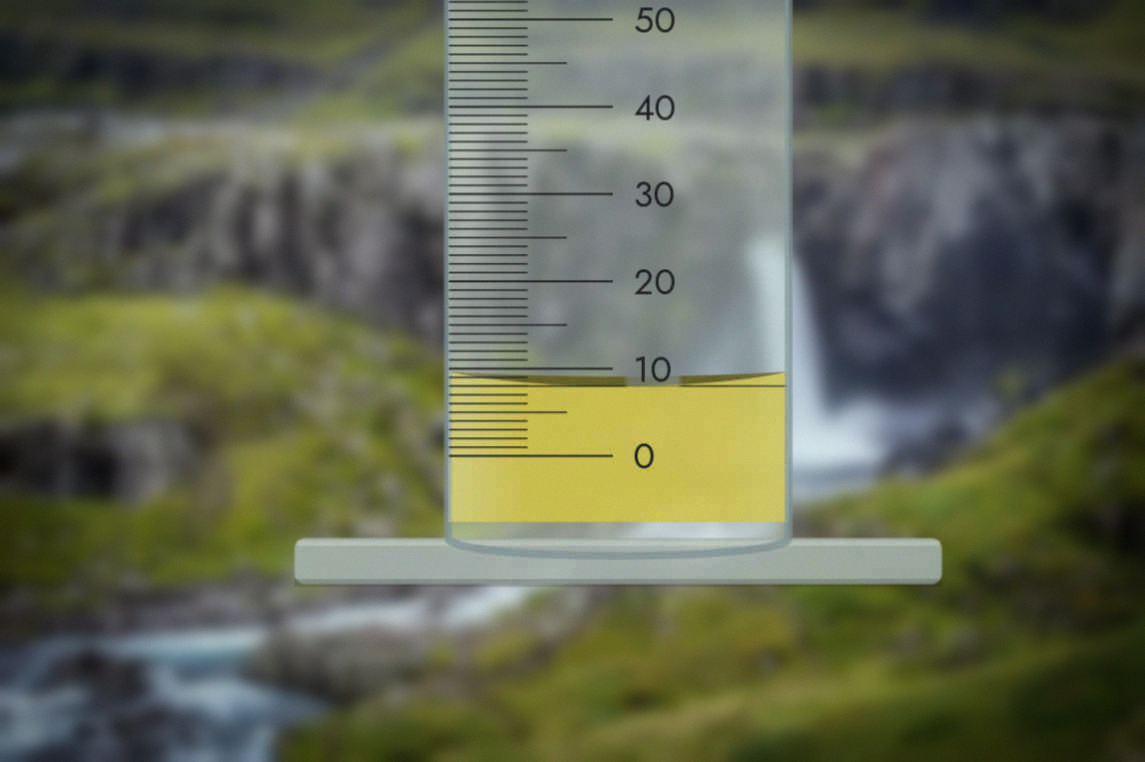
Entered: 8 mL
